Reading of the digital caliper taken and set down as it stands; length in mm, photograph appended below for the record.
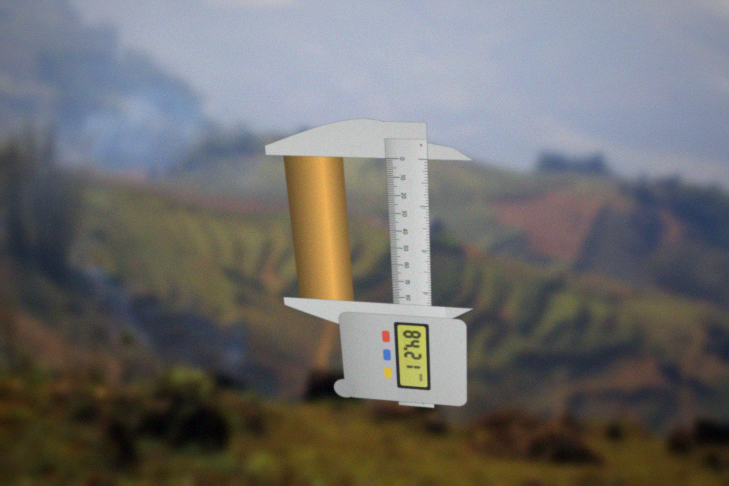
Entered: 84.21 mm
